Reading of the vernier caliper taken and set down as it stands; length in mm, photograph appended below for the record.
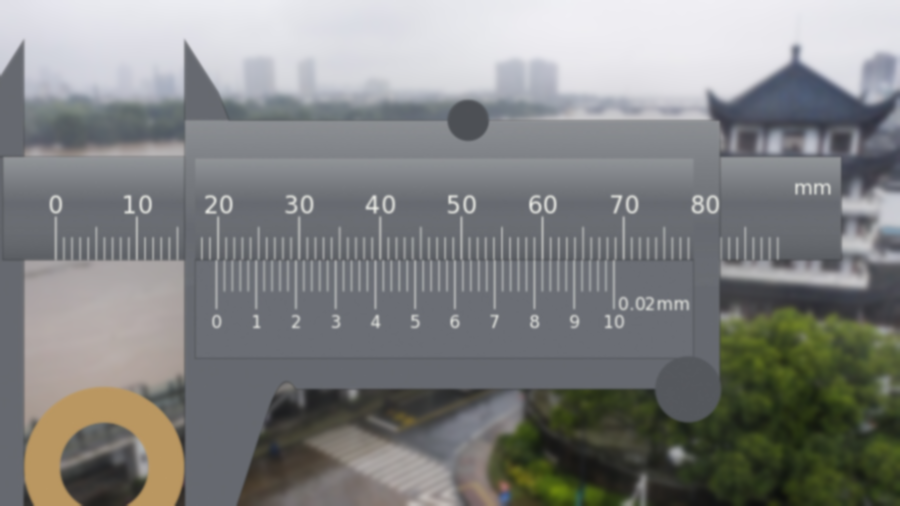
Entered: 19.8 mm
